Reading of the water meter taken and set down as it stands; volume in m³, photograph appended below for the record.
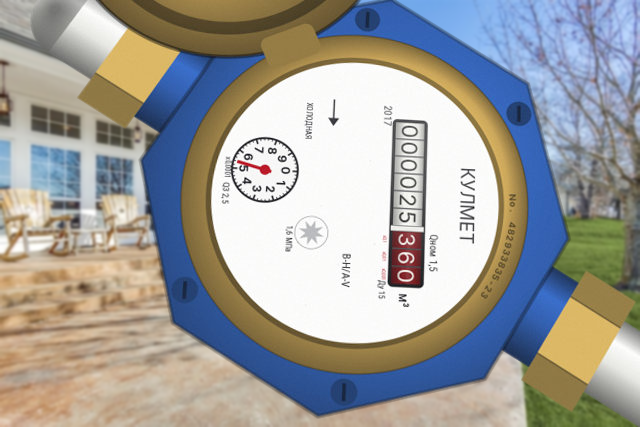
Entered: 25.3605 m³
